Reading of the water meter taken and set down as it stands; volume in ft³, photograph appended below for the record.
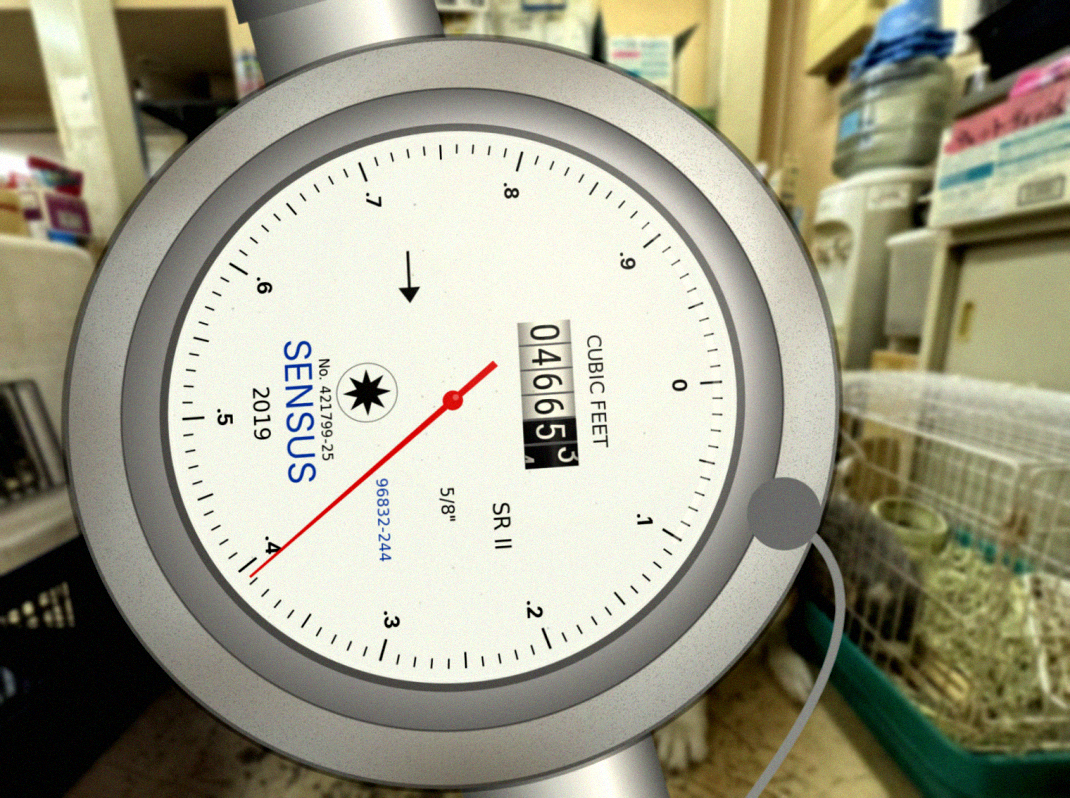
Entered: 46653.39 ft³
